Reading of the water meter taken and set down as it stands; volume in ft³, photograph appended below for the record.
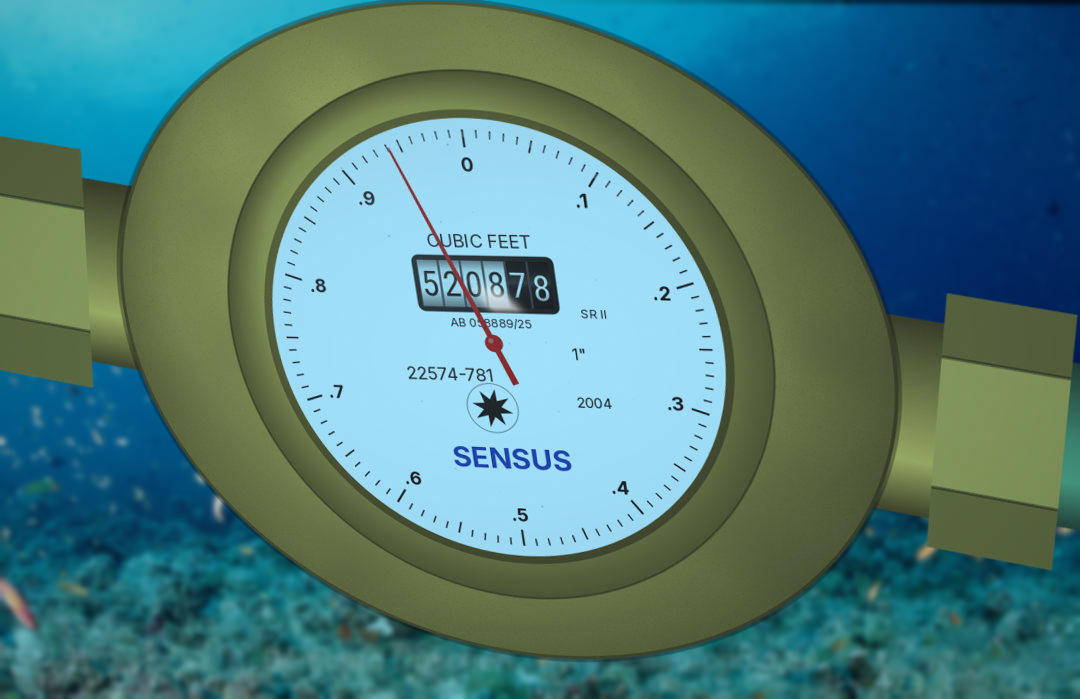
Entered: 520877.94 ft³
